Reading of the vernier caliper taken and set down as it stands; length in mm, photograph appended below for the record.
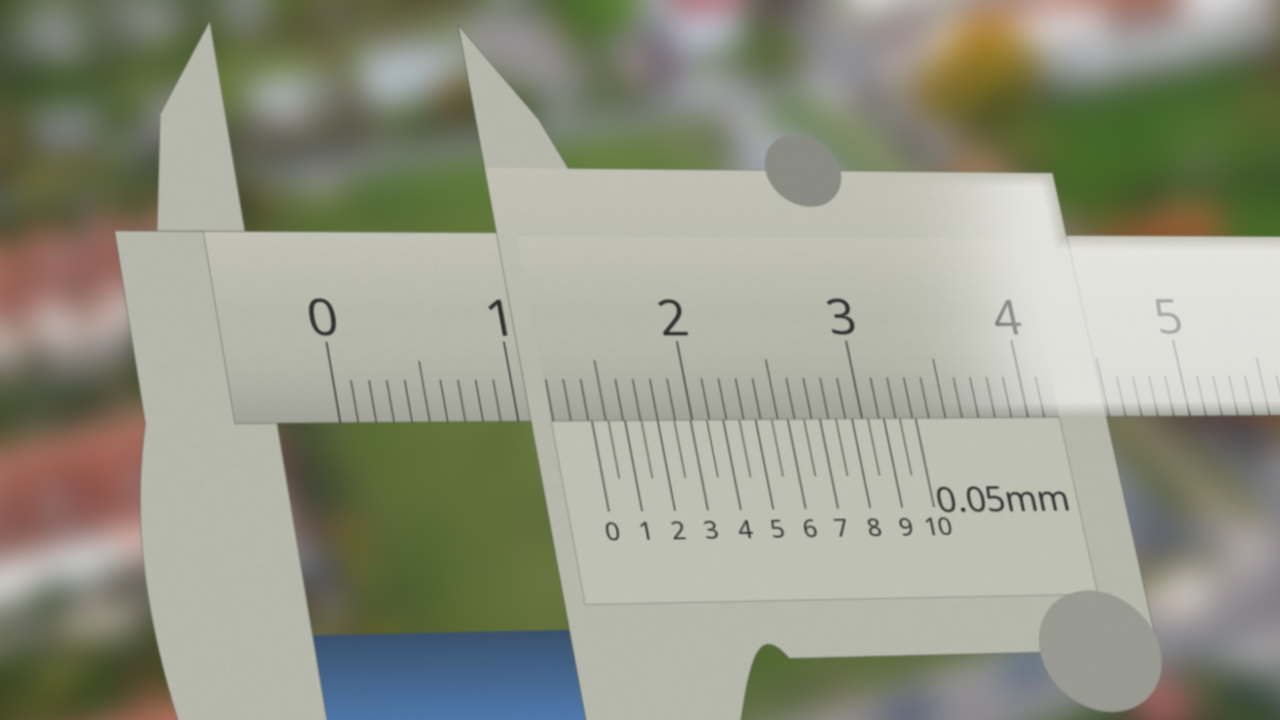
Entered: 14.2 mm
